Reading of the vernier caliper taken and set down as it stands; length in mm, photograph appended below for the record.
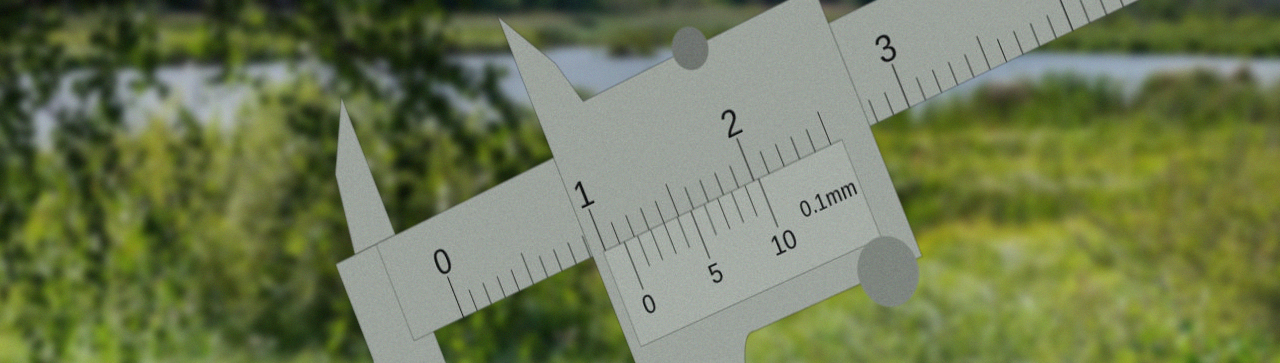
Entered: 11.3 mm
